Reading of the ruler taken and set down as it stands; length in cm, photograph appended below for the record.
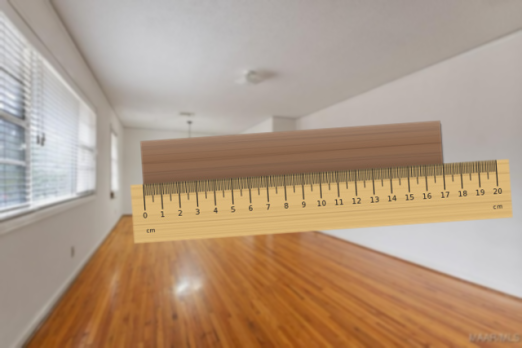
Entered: 17 cm
